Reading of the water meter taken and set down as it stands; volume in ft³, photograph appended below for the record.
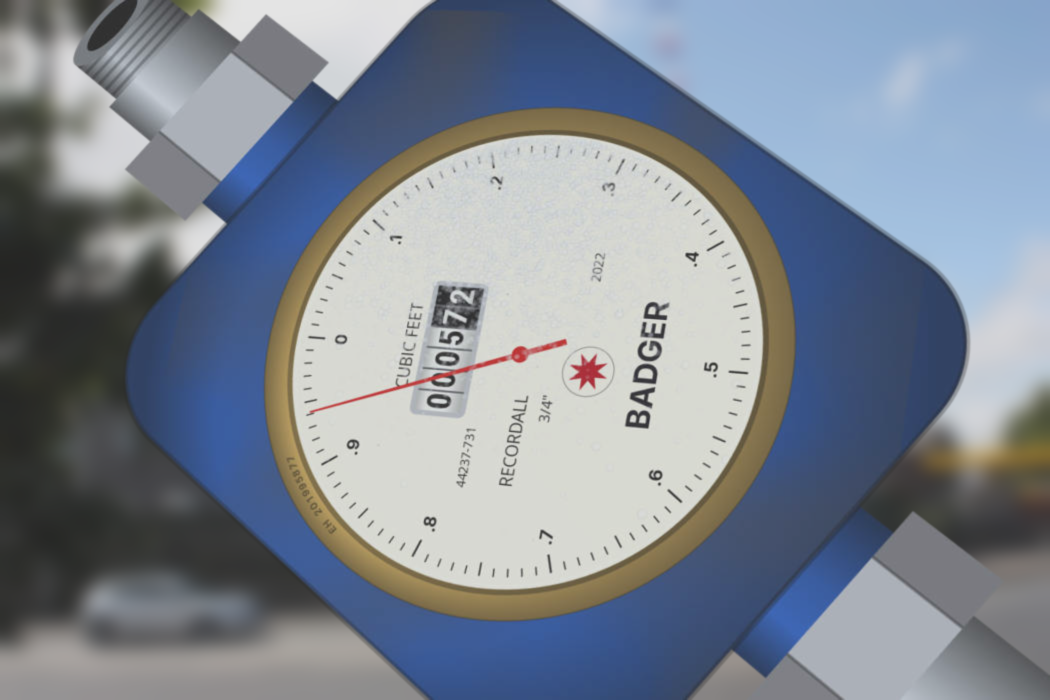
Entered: 571.94 ft³
